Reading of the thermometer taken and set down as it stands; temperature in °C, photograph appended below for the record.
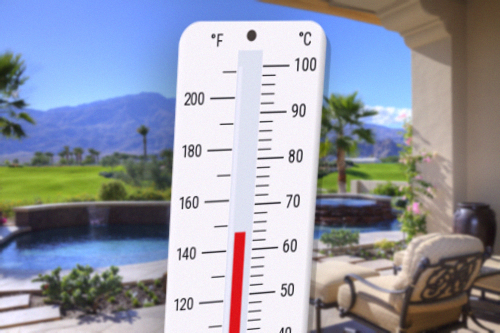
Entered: 64 °C
